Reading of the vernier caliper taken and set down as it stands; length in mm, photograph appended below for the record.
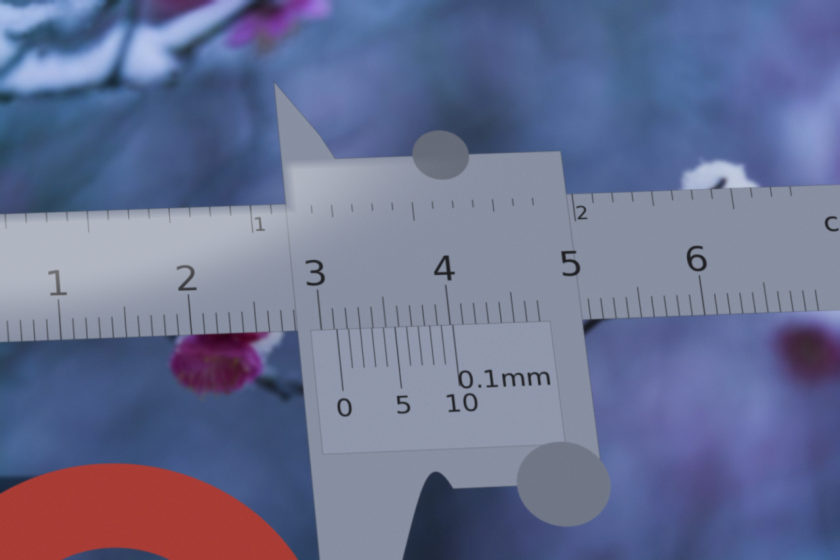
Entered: 31.2 mm
